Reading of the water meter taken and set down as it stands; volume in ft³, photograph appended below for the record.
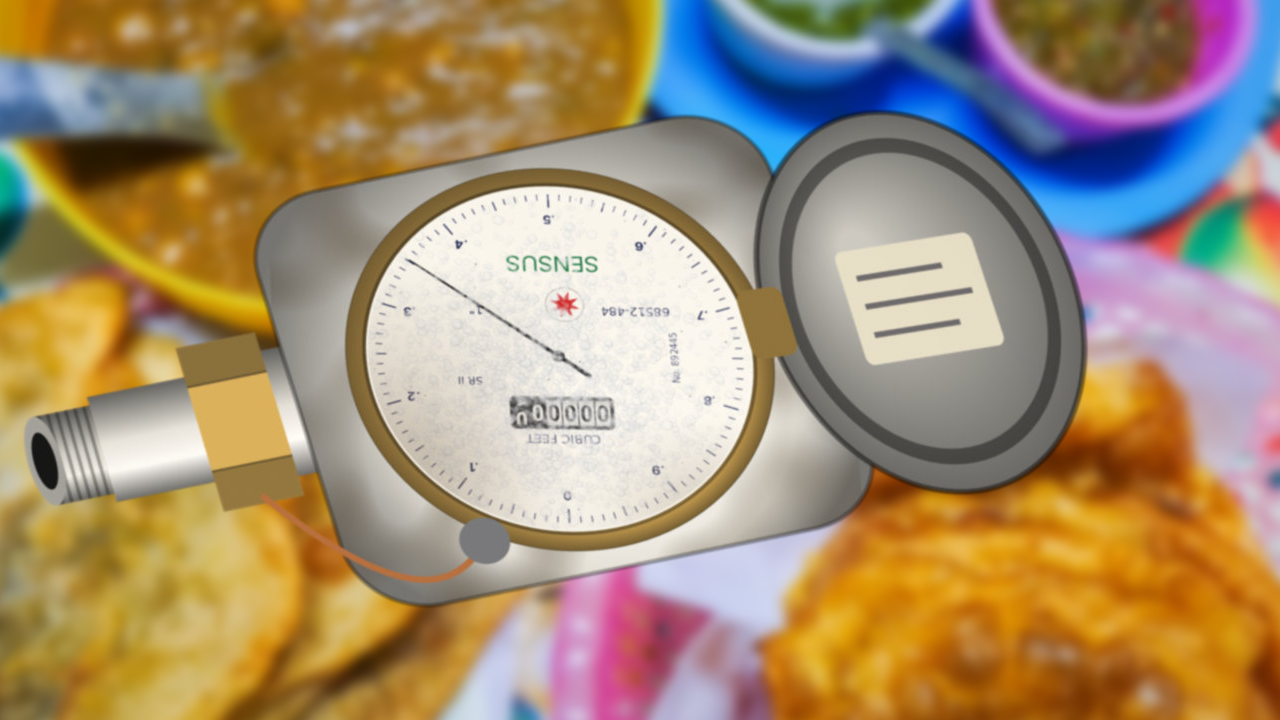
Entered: 0.35 ft³
